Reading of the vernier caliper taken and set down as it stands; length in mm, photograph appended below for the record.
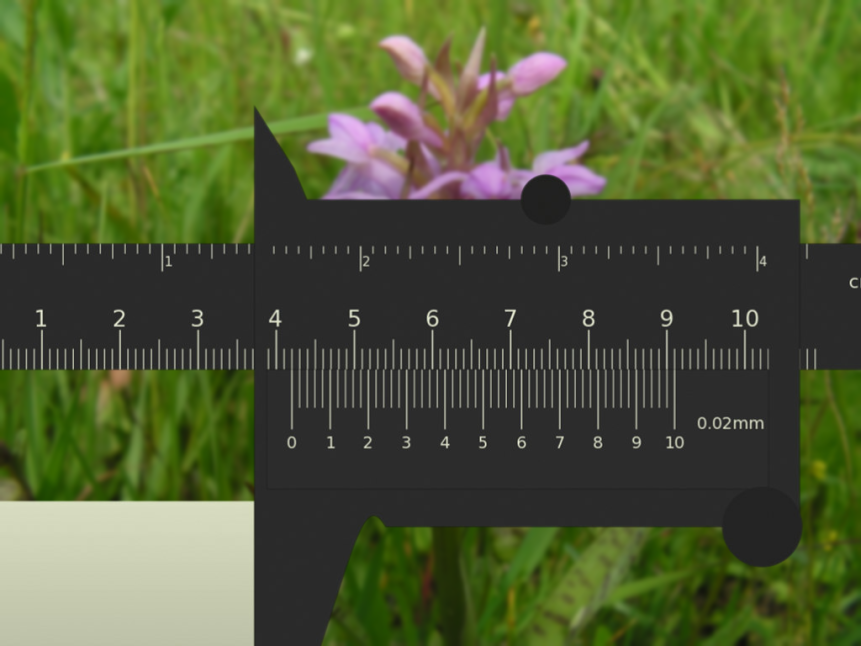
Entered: 42.0 mm
